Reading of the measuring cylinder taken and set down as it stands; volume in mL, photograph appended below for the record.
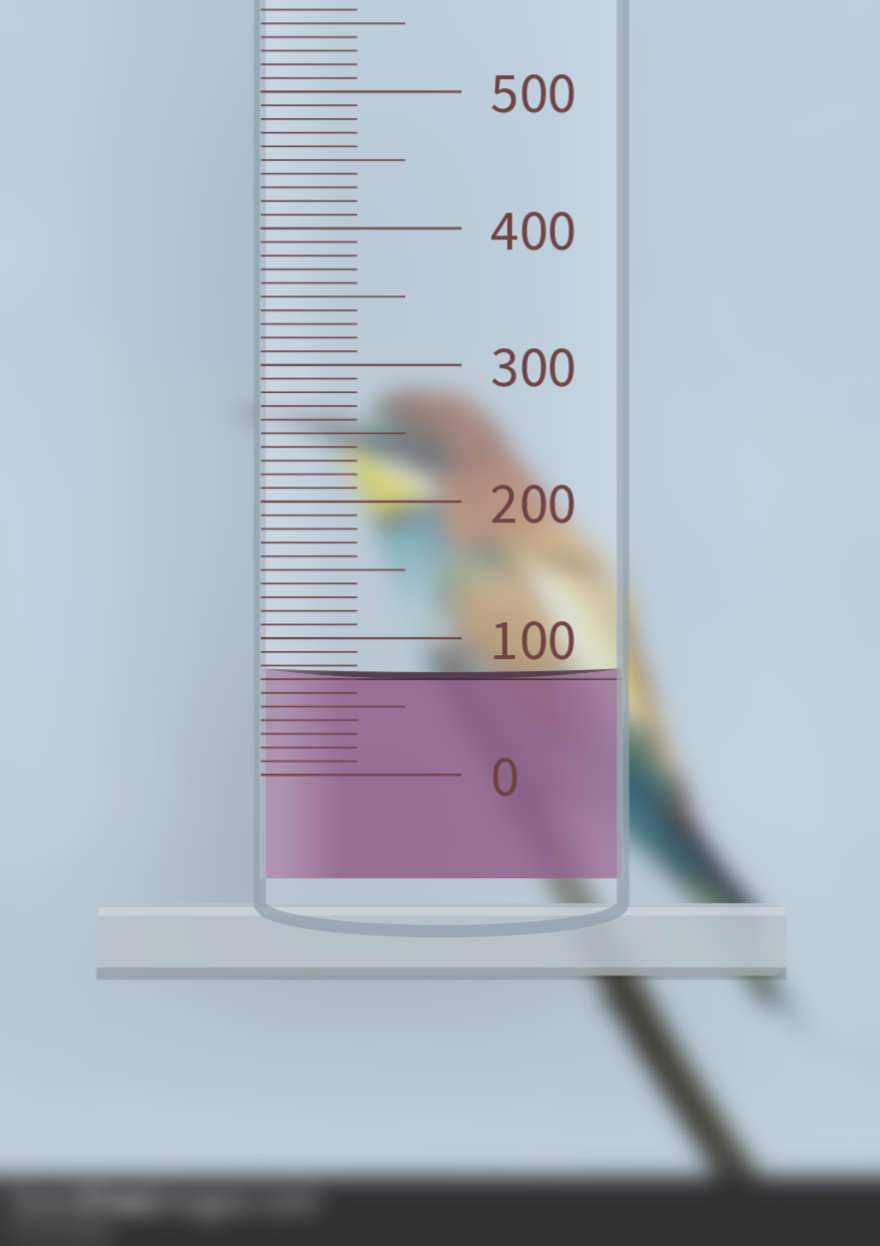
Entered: 70 mL
